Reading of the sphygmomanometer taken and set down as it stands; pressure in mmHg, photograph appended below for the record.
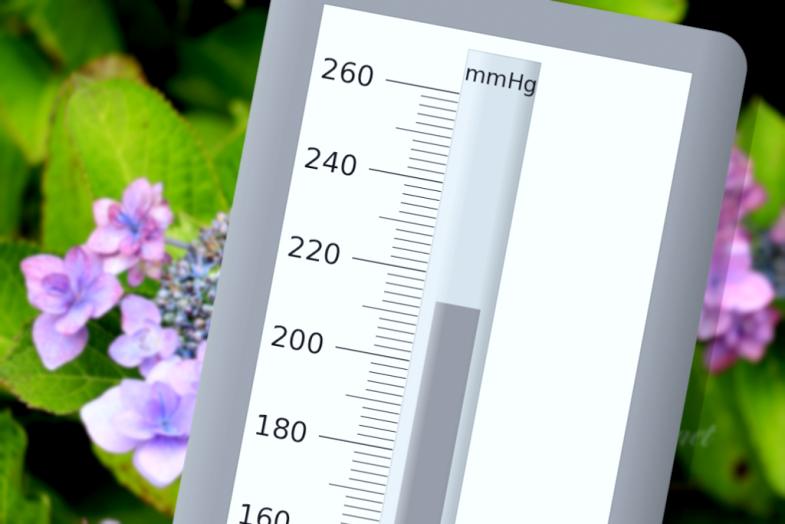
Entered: 214 mmHg
